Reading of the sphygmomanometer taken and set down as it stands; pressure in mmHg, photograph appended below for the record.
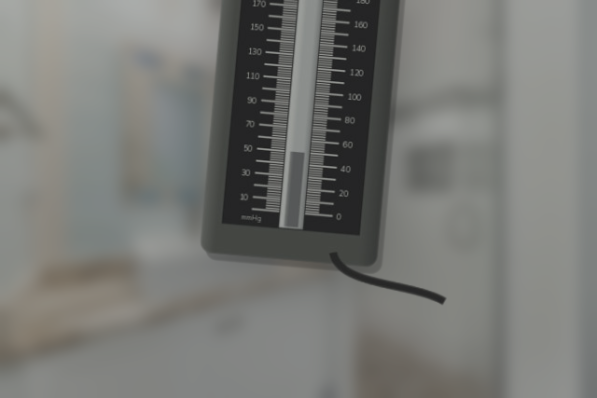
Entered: 50 mmHg
